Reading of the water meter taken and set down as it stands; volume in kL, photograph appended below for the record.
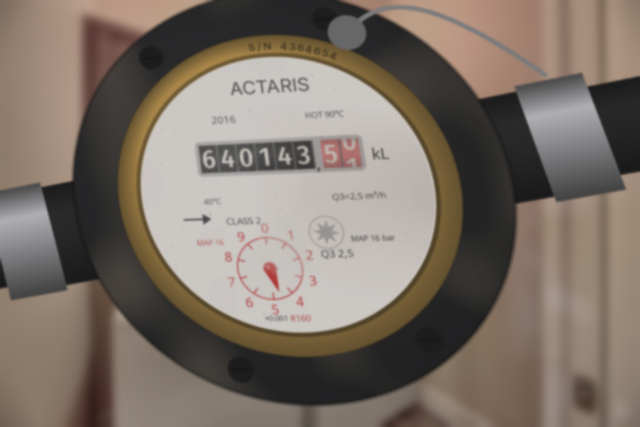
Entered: 640143.504 kL
